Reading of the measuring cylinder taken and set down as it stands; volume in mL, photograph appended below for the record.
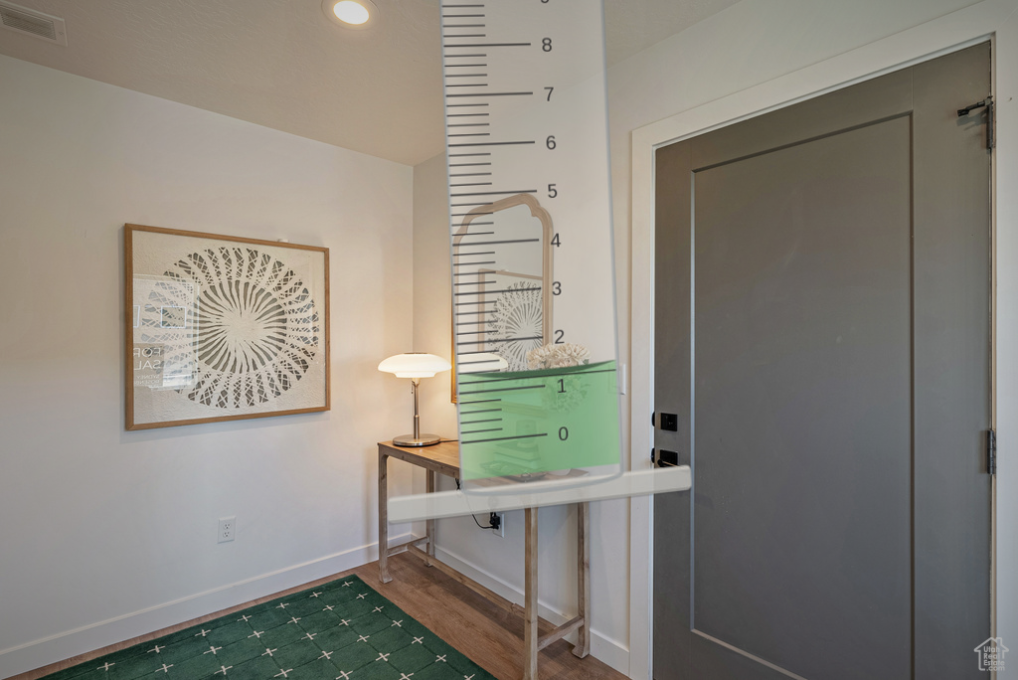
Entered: 1.2 mL
